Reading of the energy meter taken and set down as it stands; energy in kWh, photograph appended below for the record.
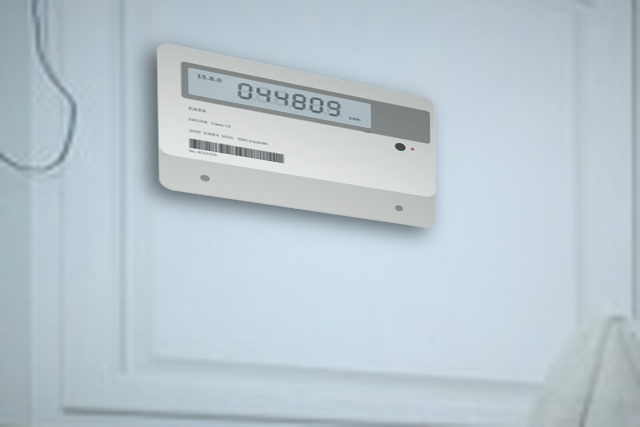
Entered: 44809 kWh
